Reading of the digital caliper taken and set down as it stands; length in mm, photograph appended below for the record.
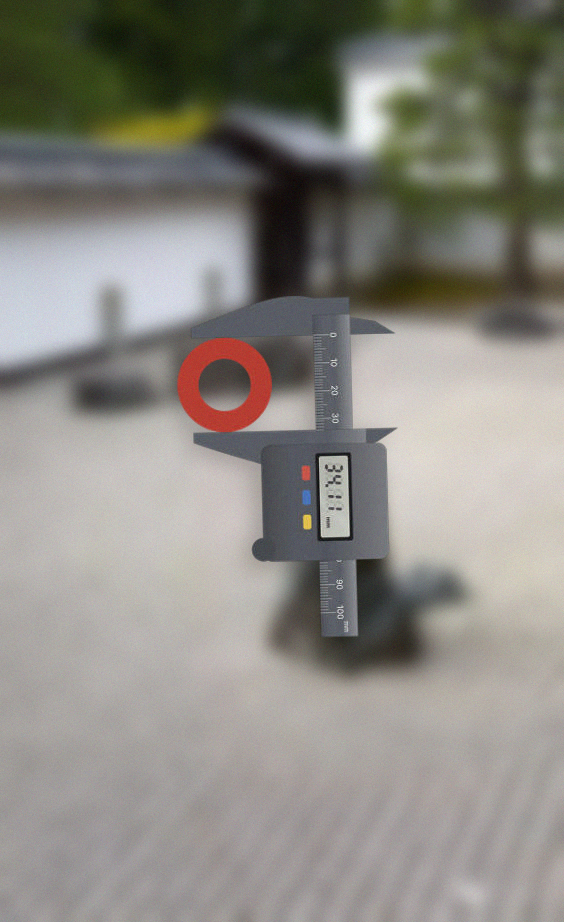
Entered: 34.11 mm
